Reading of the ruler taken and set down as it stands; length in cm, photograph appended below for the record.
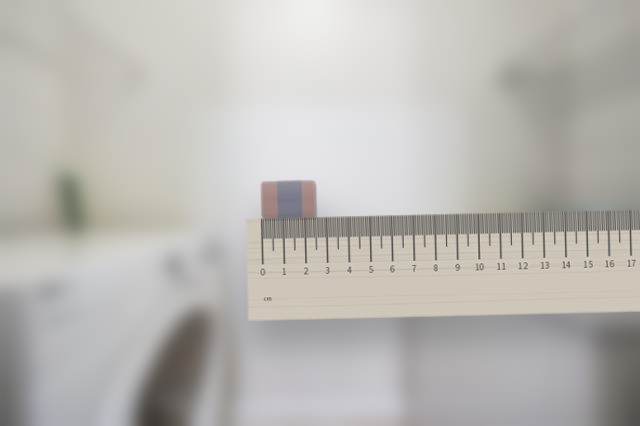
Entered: 2.5 cm
